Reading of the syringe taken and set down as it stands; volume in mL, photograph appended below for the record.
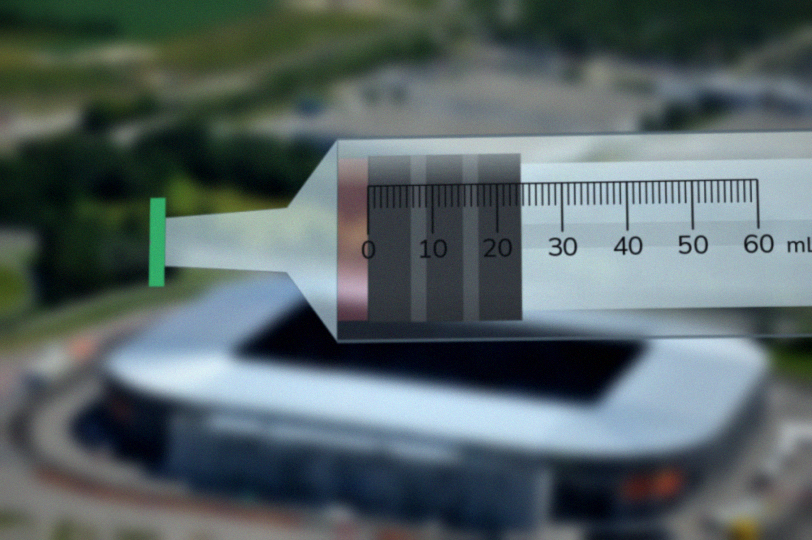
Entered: 0 mL
